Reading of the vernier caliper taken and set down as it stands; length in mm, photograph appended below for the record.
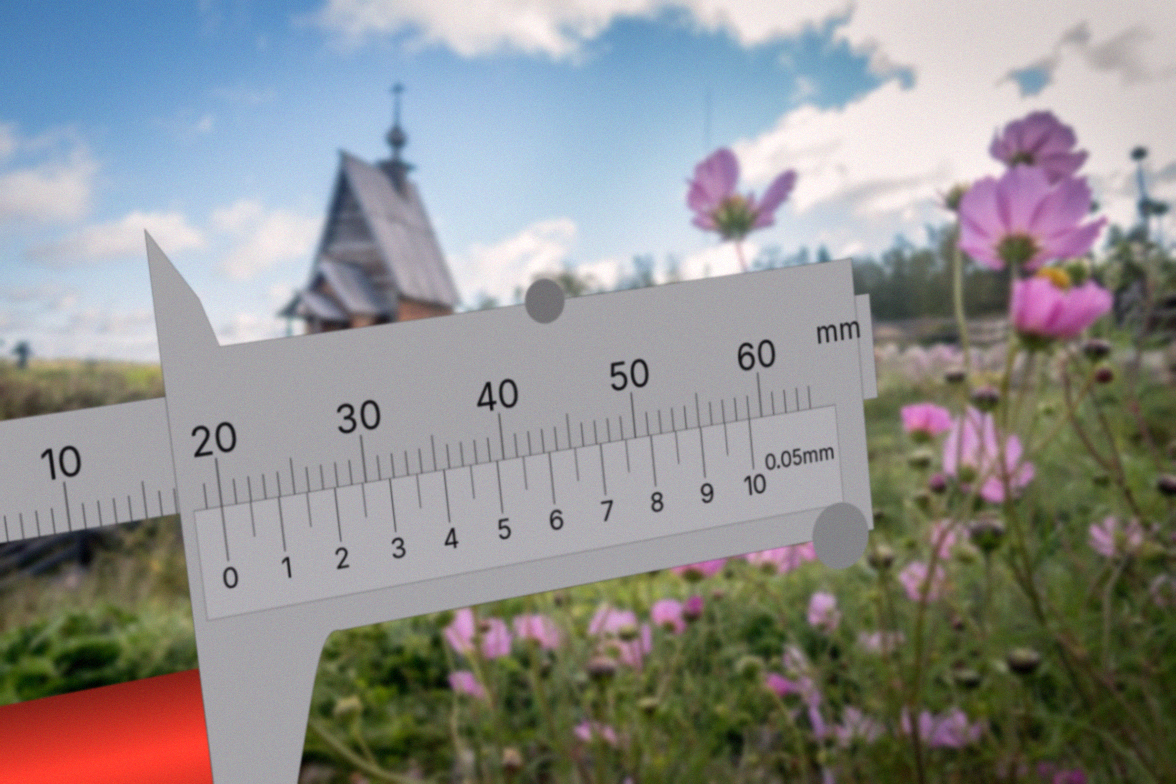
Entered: 20.0 mm
